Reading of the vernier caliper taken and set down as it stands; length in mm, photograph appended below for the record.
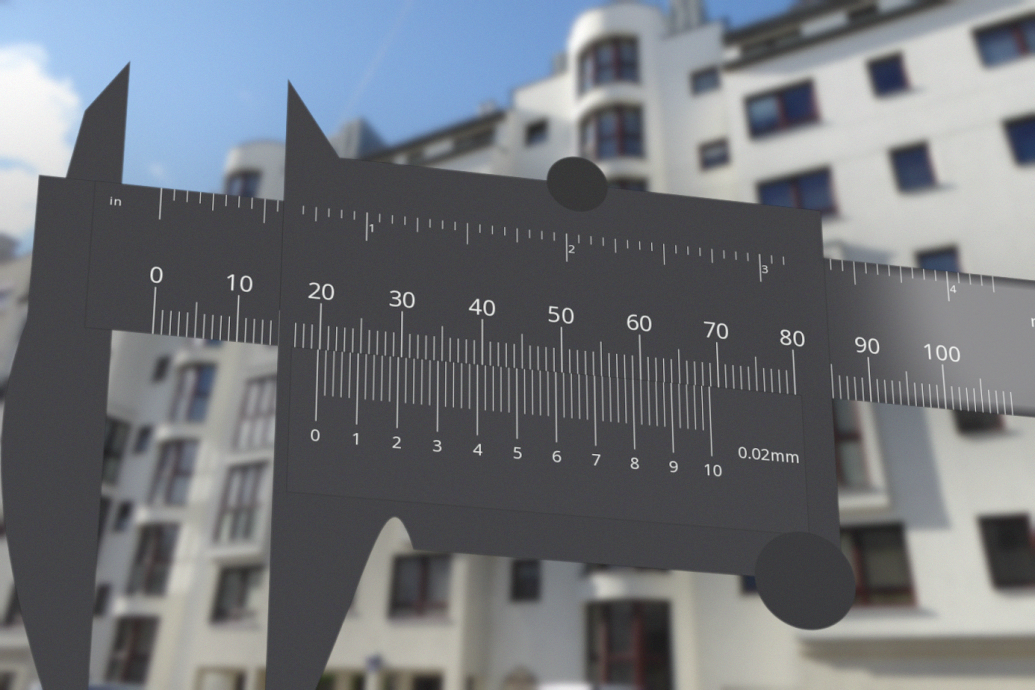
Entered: 19.8 mm
